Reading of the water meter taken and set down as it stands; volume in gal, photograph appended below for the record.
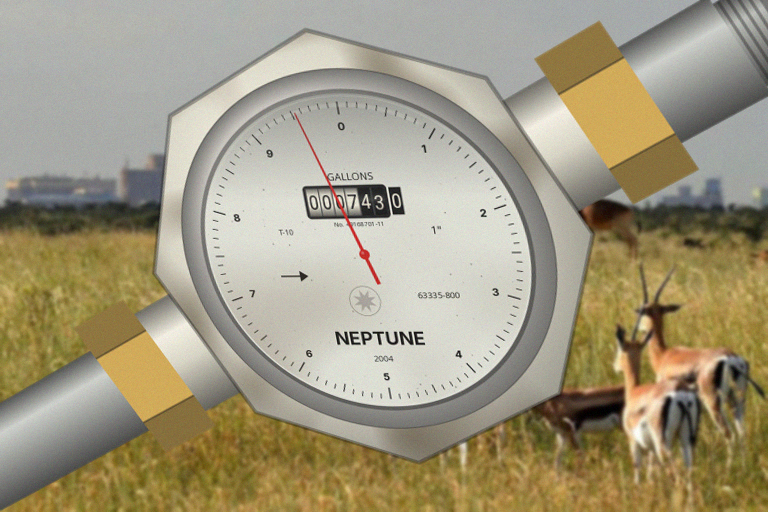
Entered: 7429.5 gal
